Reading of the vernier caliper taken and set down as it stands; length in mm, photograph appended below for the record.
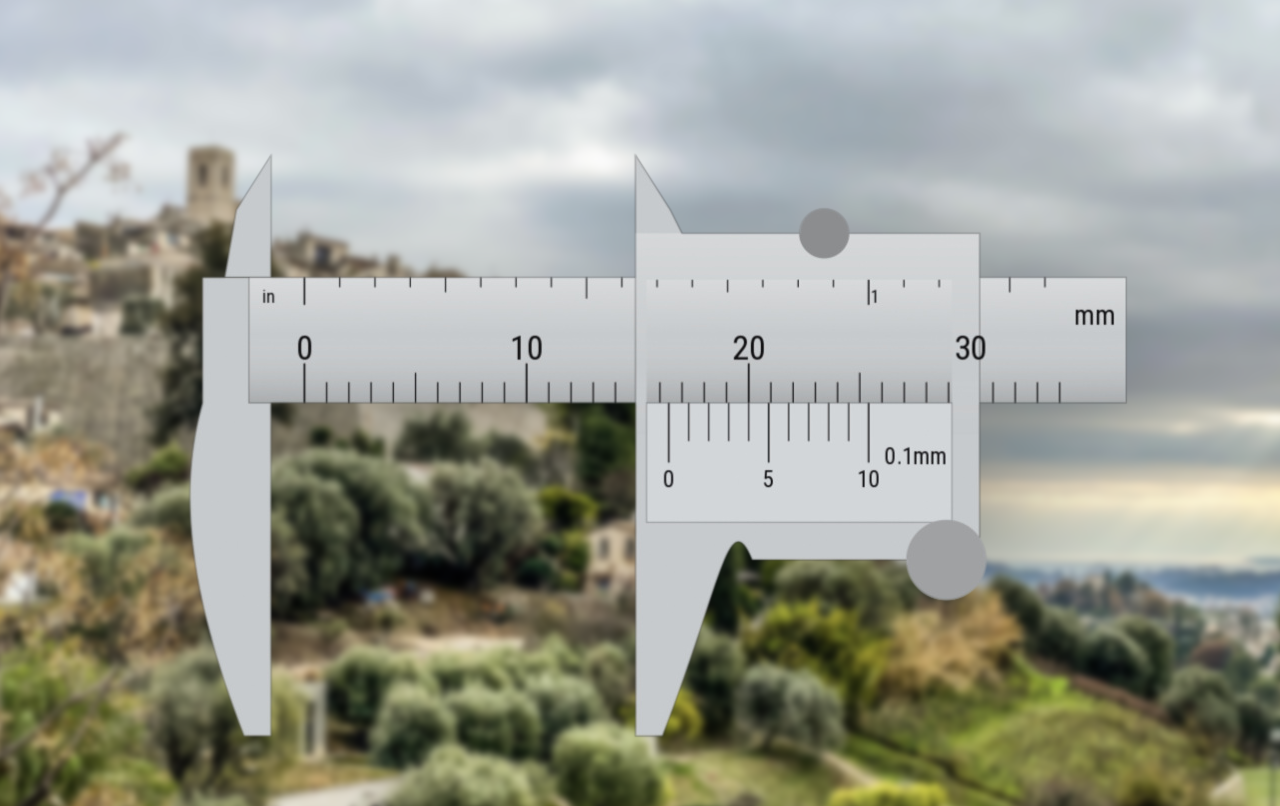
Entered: 16.4 mm
